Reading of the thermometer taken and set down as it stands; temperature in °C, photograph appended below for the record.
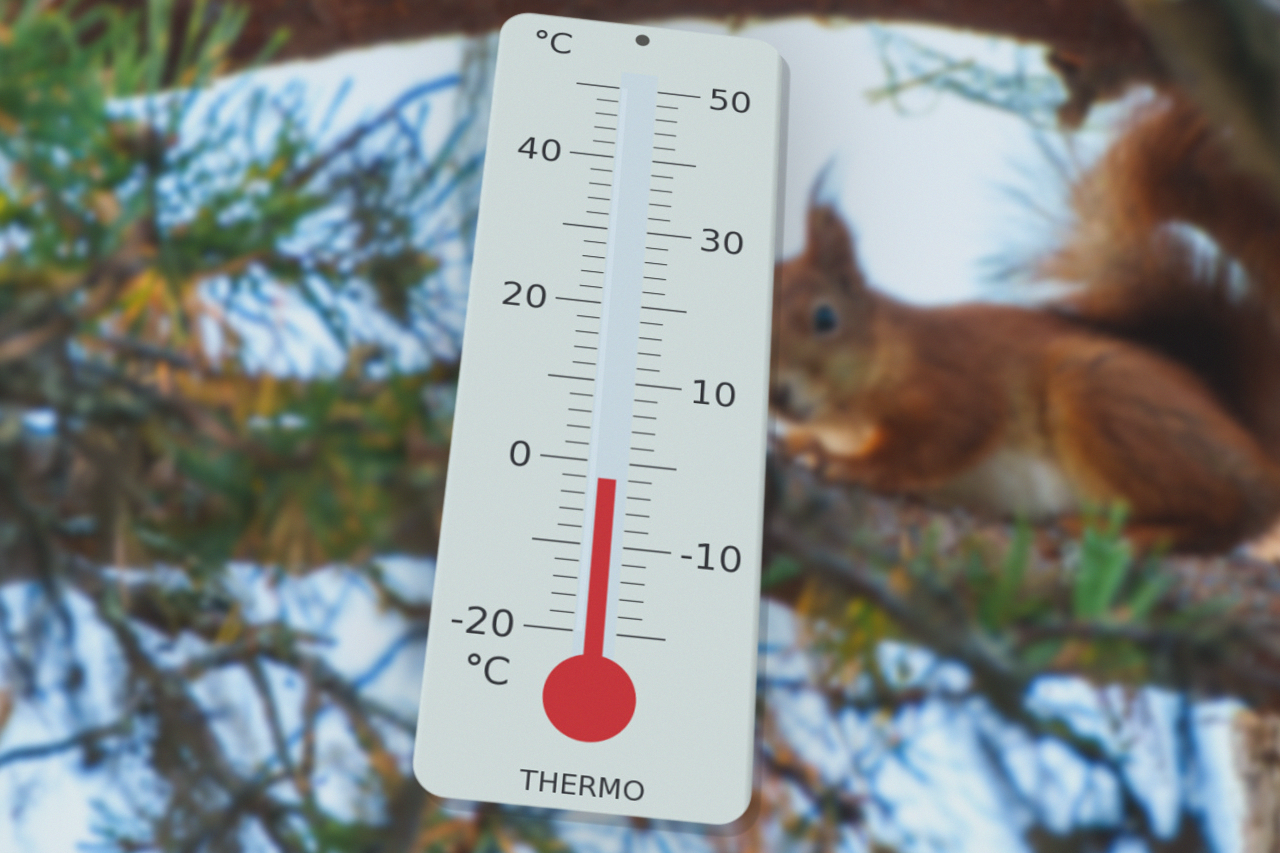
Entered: -2 °C
